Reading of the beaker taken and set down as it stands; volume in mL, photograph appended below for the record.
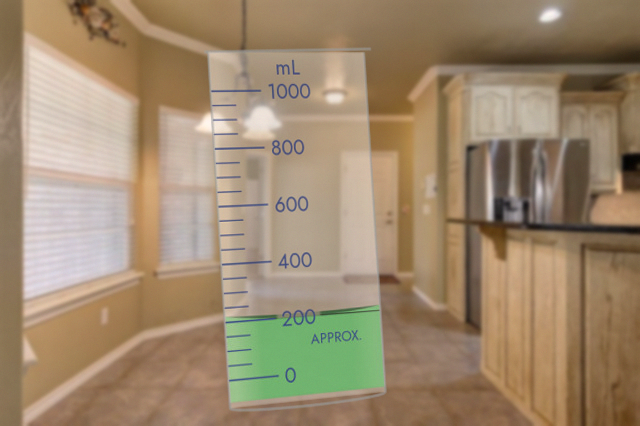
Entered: 200 mL
